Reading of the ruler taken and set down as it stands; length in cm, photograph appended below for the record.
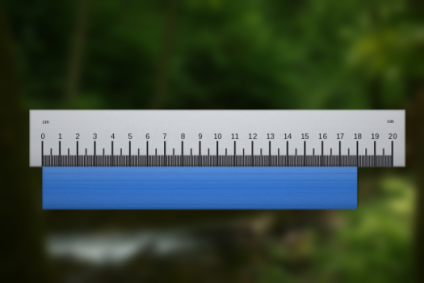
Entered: 18 cm
